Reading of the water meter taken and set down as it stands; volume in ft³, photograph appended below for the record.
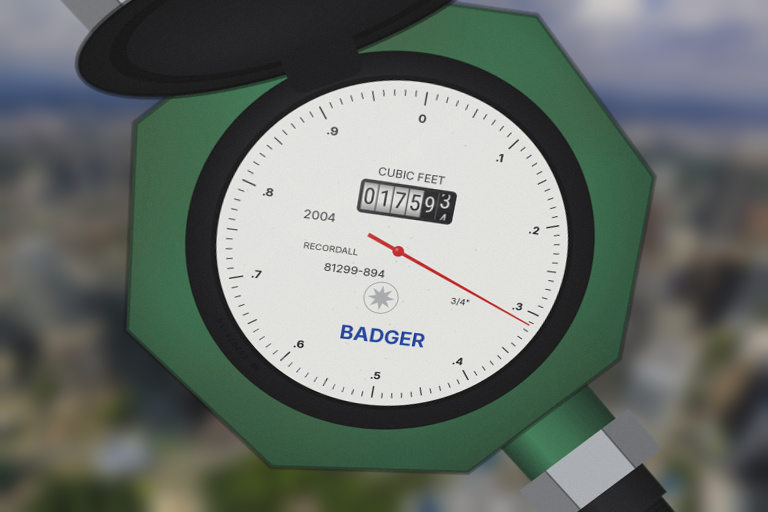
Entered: 17593.31 ft³
